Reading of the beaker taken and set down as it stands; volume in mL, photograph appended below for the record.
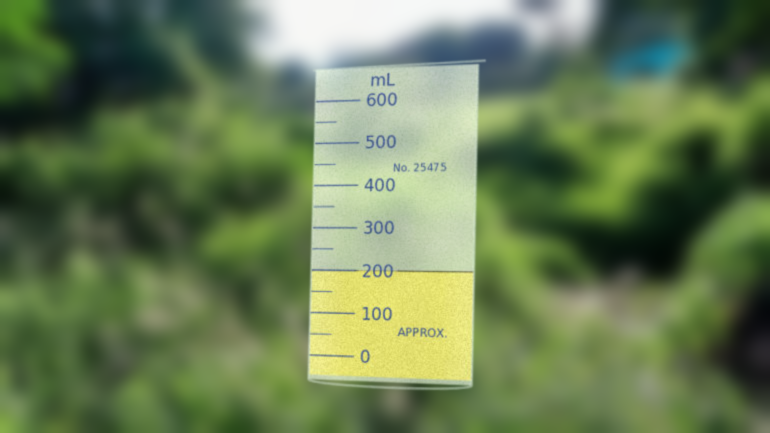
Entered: 200 mL
